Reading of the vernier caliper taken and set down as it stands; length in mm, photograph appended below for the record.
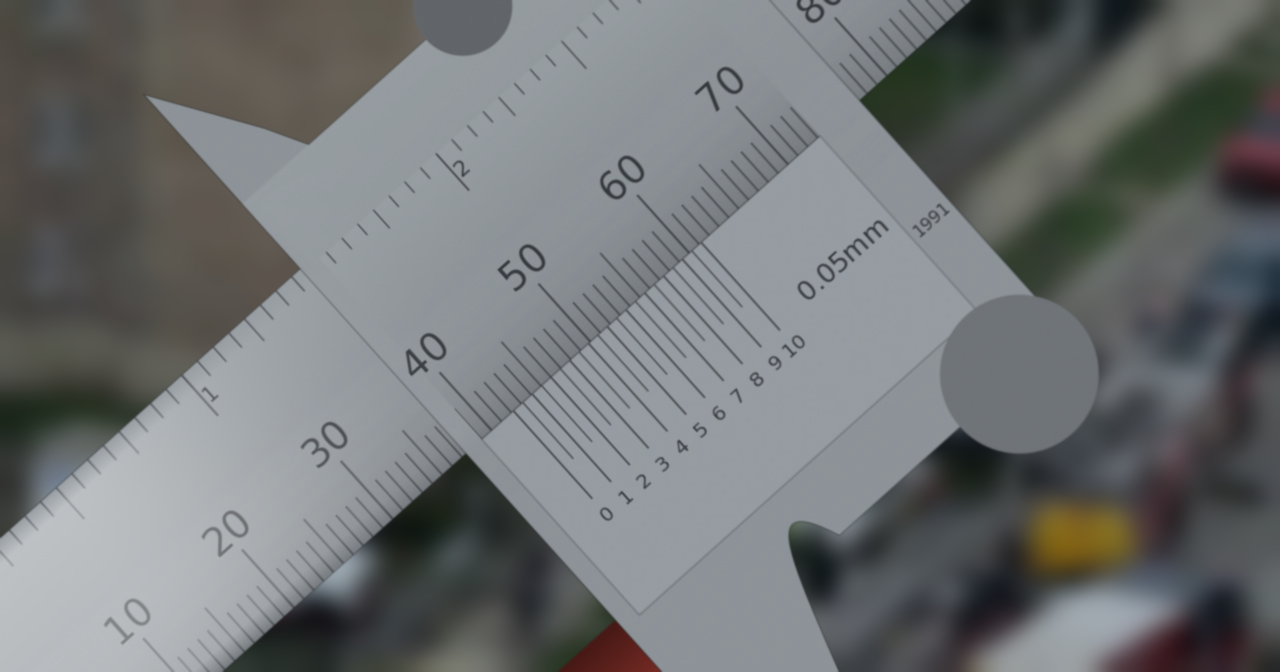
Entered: 42.2 mm
